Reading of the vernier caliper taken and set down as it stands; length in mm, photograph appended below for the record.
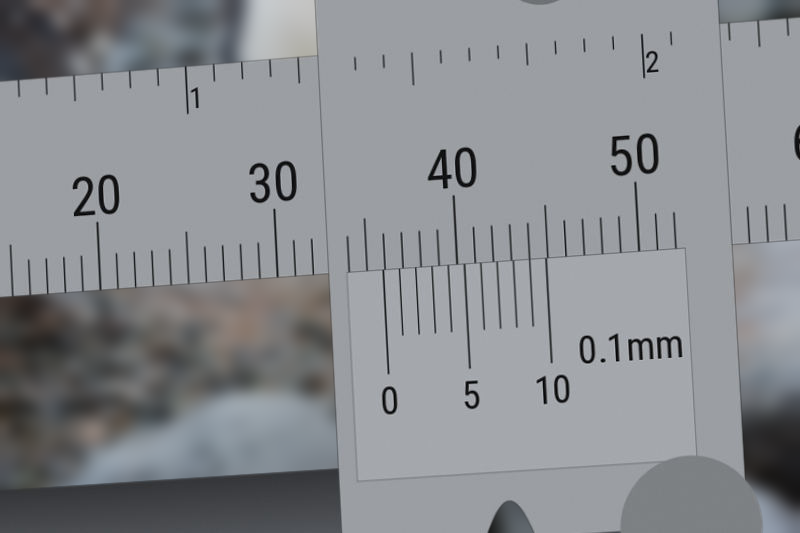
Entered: 35.9 mm
